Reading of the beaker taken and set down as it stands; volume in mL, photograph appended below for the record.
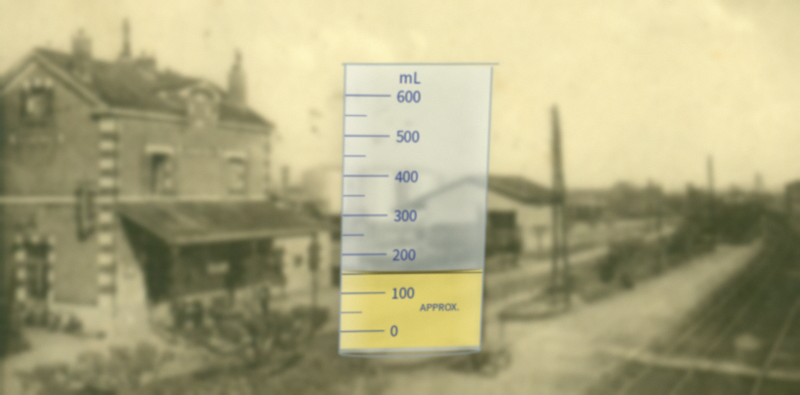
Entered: 150 mL
